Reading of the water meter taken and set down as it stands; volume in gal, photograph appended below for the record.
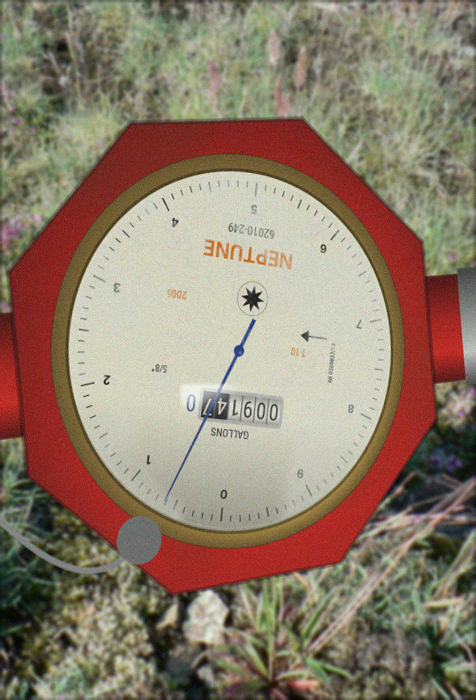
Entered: 91470.6 gal
